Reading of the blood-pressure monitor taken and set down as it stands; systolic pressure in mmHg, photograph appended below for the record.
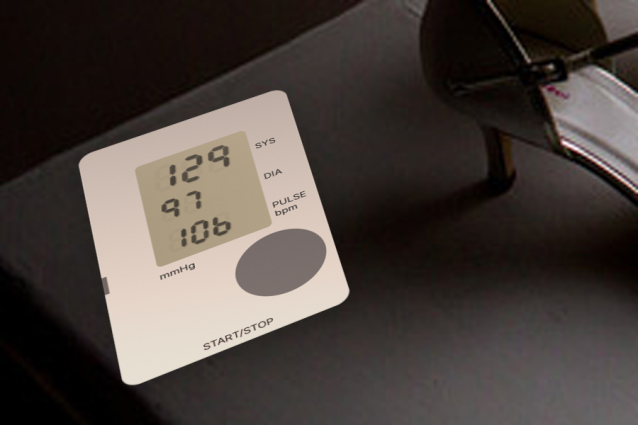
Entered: 129 mmHg
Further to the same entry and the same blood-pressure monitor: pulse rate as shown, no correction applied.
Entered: 106 bpm
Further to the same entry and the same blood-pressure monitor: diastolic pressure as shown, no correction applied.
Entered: 97 mmHg
